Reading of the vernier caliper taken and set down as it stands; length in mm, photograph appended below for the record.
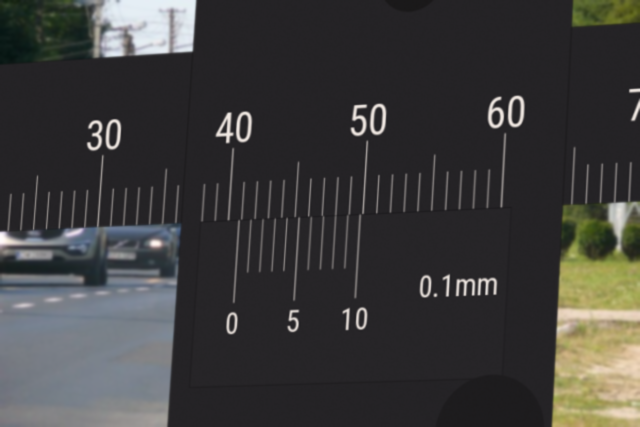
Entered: 40.8 mm
